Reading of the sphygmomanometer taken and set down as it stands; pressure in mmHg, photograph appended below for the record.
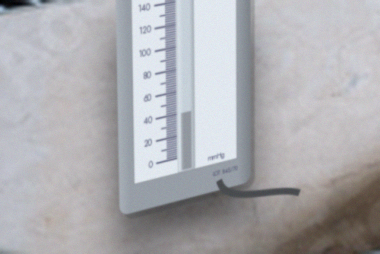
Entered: 40 mmHg
